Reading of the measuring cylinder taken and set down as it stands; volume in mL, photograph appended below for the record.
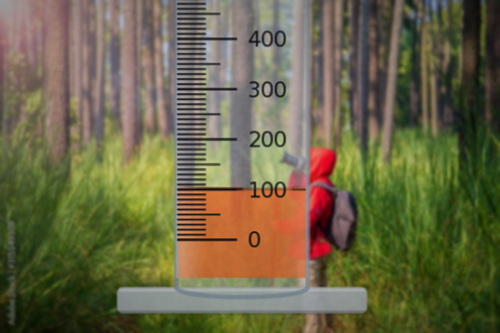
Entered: 100 mL
